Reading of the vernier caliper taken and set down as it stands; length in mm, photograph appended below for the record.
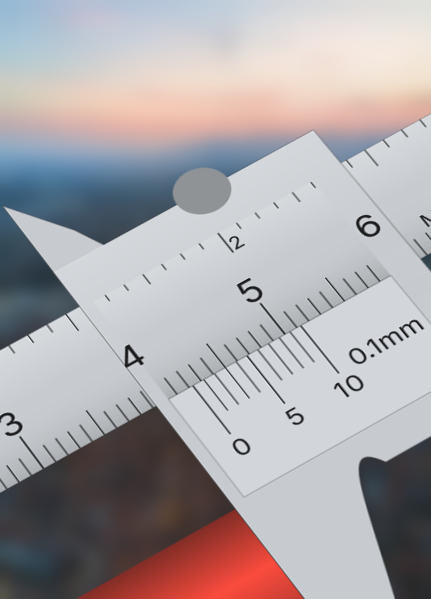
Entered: 42.3 mm
